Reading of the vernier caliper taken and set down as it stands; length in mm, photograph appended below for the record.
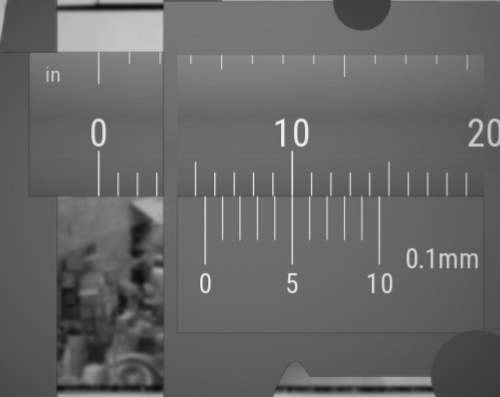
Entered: 5.5 mm
